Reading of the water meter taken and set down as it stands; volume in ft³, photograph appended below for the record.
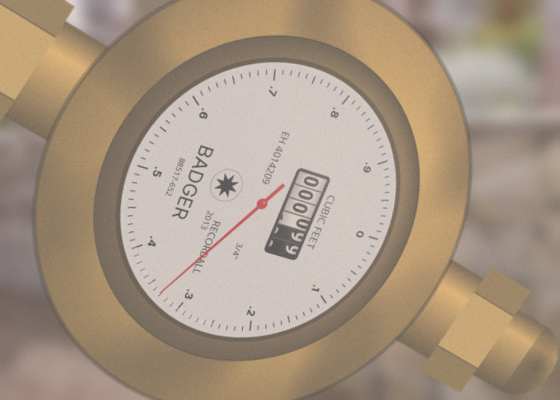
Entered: 99.33 ft³
